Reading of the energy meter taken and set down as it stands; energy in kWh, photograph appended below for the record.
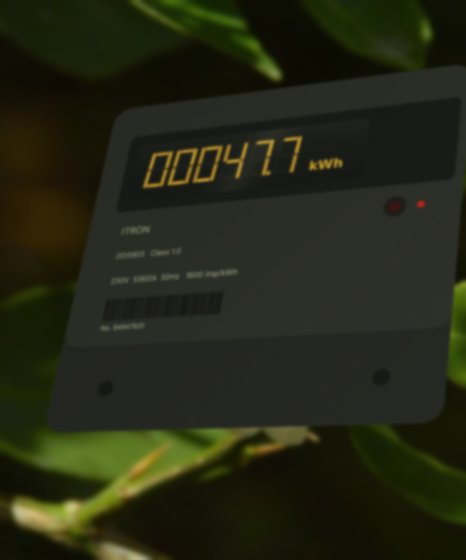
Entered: 47.7 kWh
